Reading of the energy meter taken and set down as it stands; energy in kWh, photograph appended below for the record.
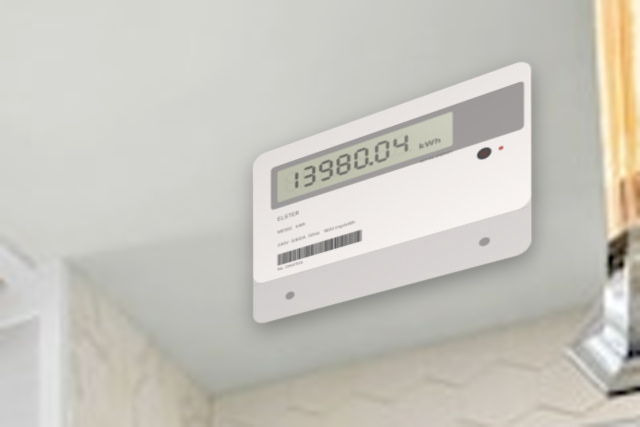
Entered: 13980.04 kWh
